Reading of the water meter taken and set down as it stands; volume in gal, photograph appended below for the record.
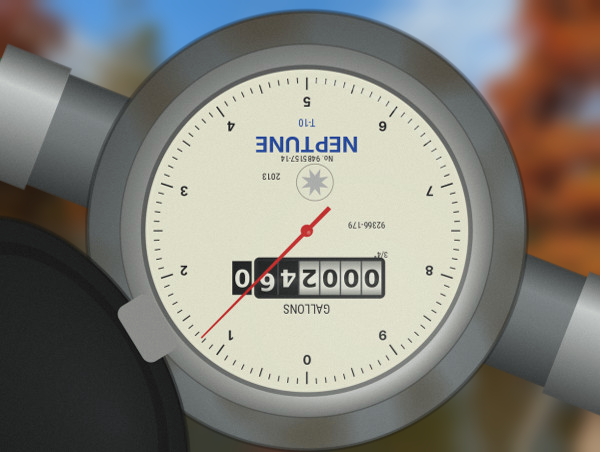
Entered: 2461.2 gal
